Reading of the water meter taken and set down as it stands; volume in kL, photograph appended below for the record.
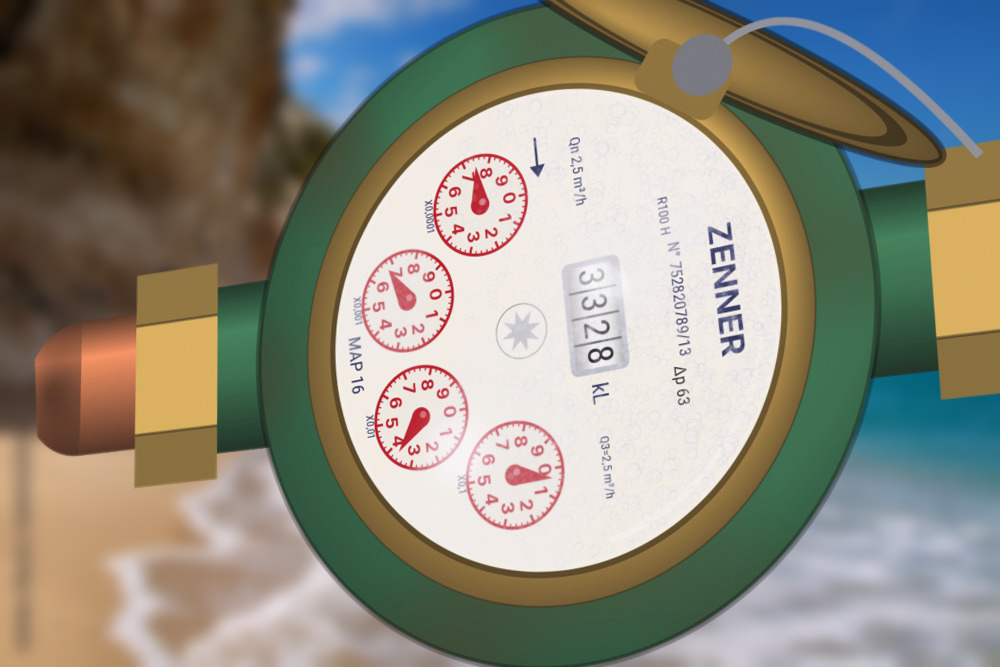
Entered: 3328.0367 kL
